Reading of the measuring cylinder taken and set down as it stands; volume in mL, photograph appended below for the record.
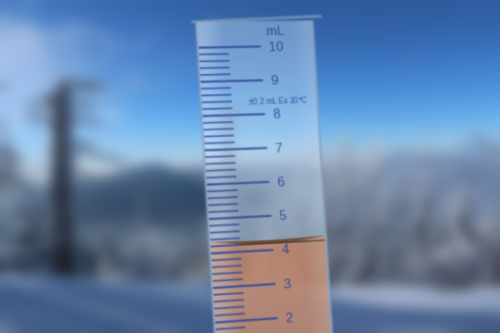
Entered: 4.2 mL
